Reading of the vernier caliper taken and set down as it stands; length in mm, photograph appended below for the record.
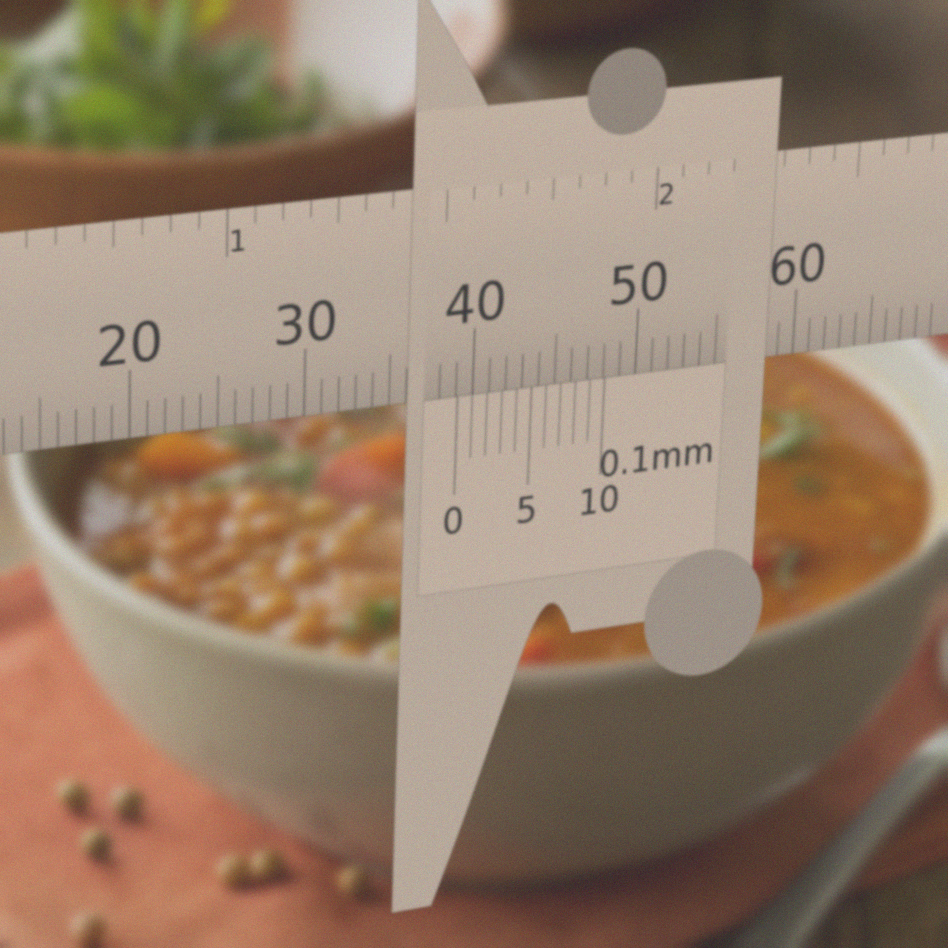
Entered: 39.1 mm
